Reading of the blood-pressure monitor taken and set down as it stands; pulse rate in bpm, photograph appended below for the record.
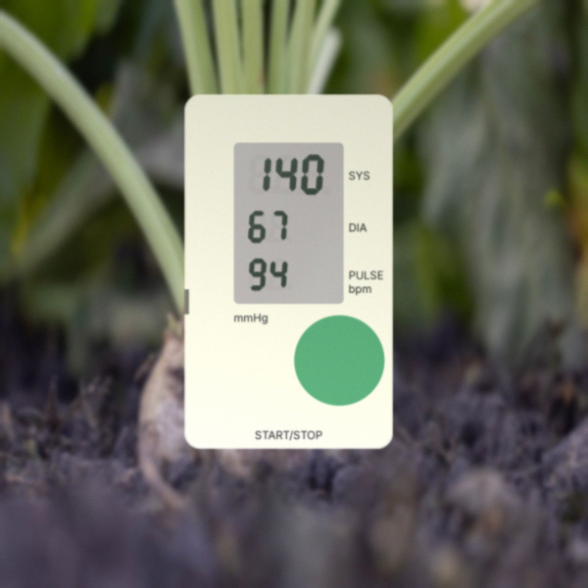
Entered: 94 bpm
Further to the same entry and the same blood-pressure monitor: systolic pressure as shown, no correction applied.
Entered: 140 mmHg
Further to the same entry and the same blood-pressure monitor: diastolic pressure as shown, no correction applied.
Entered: 67 mmHg
